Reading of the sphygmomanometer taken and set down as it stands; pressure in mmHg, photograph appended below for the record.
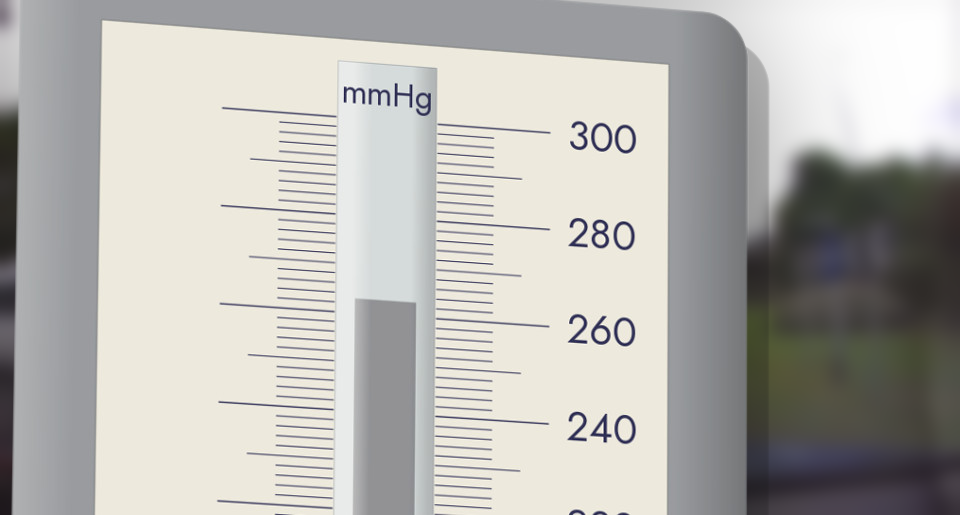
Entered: 263 mmHg
